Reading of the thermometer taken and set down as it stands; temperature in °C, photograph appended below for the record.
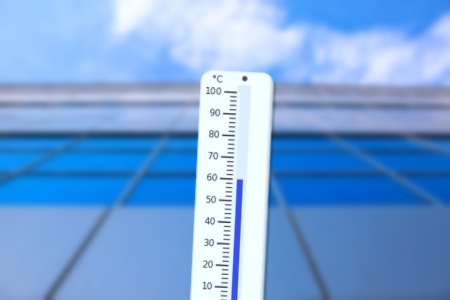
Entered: 60 °C
